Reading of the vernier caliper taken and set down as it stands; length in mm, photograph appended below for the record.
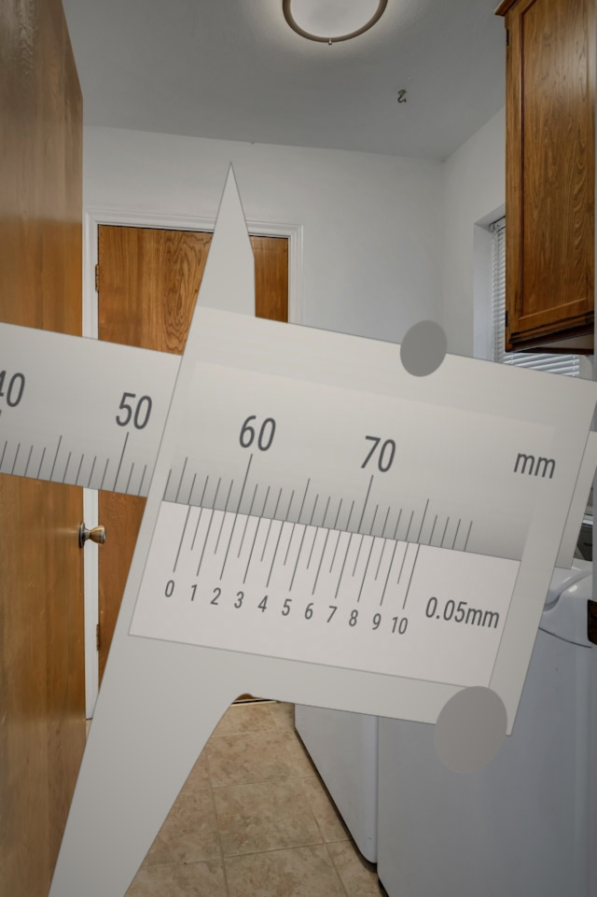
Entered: 56.2 mm
